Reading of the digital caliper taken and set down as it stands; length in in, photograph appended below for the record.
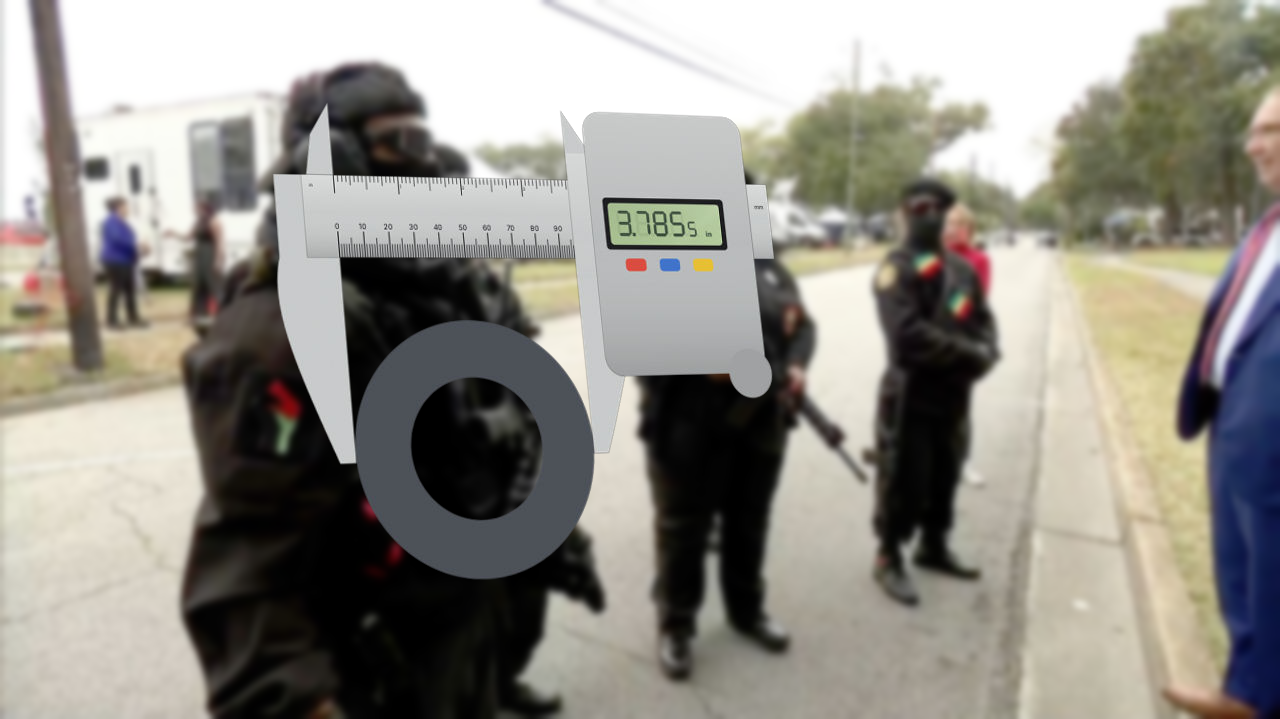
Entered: 3.7855 in
